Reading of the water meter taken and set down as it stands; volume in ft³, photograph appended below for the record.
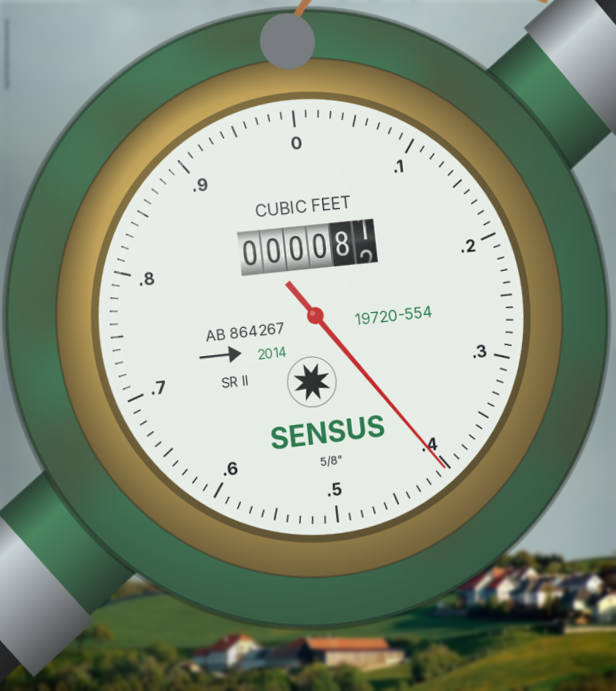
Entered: 81.40 ft³
